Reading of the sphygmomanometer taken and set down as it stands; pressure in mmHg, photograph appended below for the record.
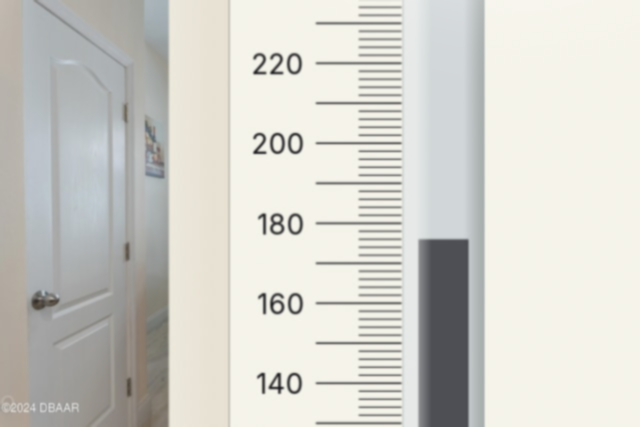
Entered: 176 mmHg
